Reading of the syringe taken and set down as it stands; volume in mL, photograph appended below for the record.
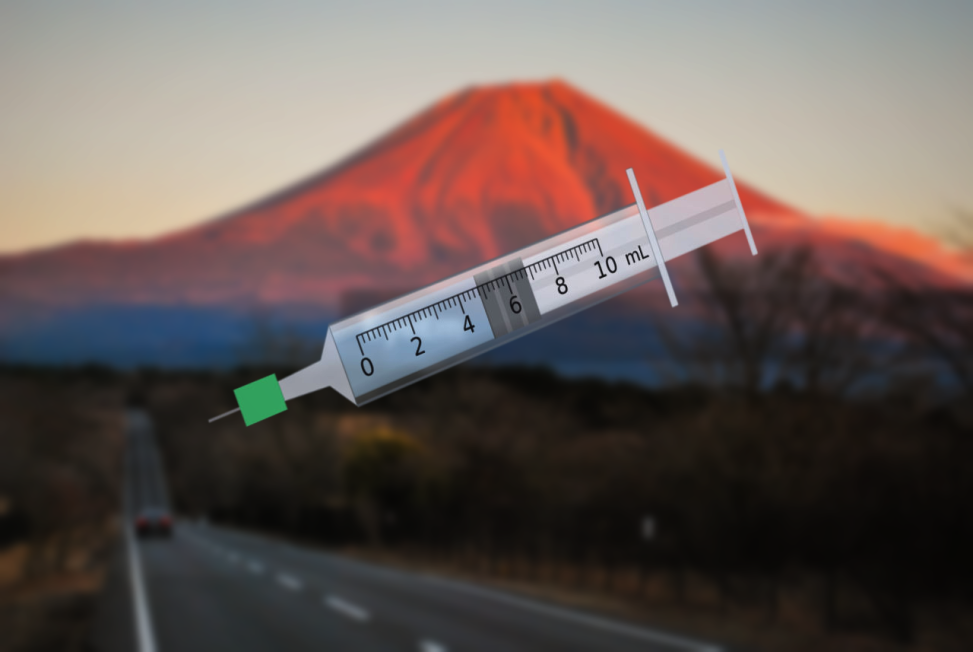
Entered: 4.8 mL
